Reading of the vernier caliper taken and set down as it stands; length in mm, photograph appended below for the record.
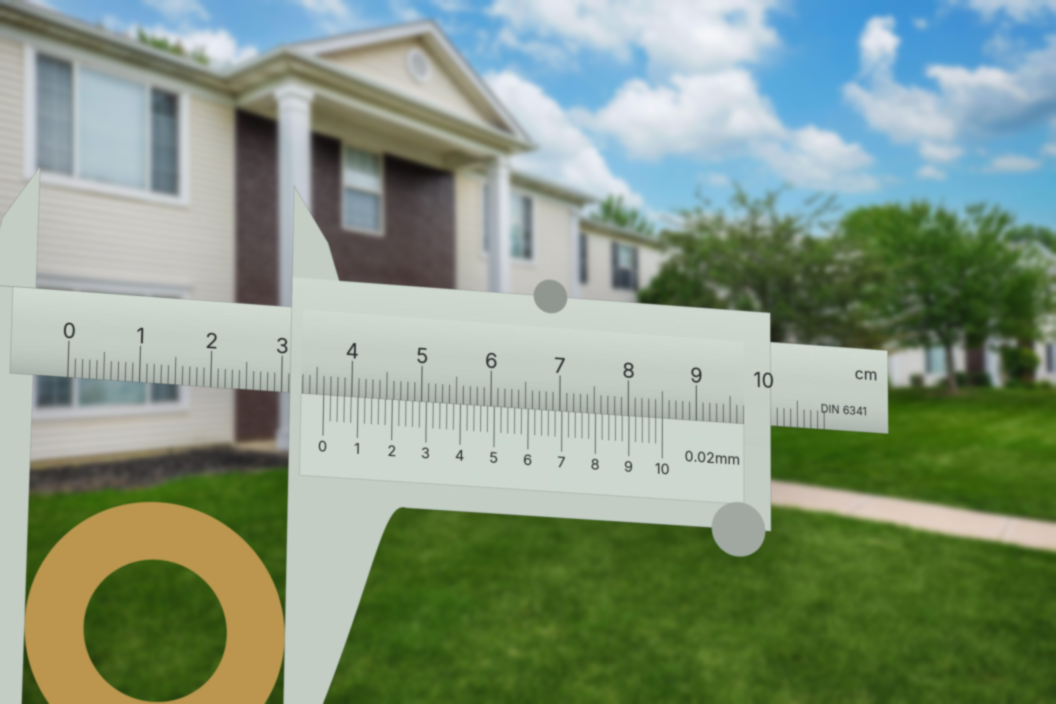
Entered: 36.0 mm
